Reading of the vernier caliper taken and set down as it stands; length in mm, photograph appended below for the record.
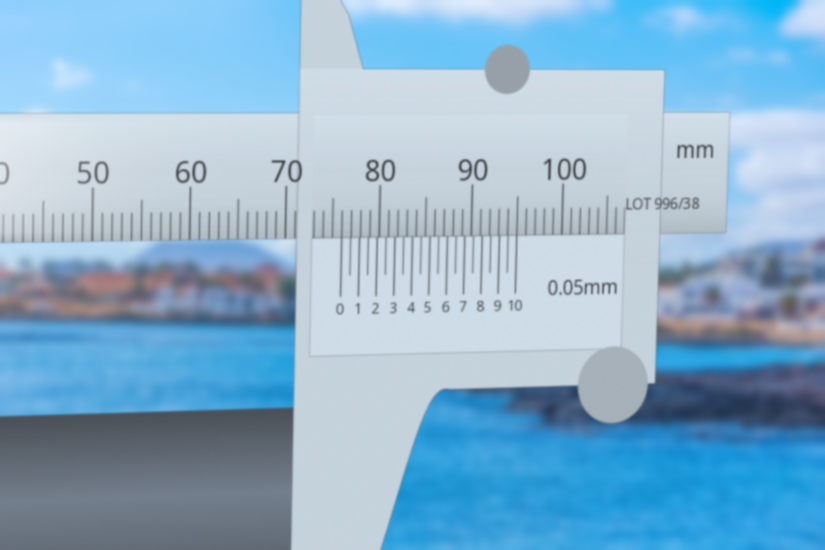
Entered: 76.0 mm
